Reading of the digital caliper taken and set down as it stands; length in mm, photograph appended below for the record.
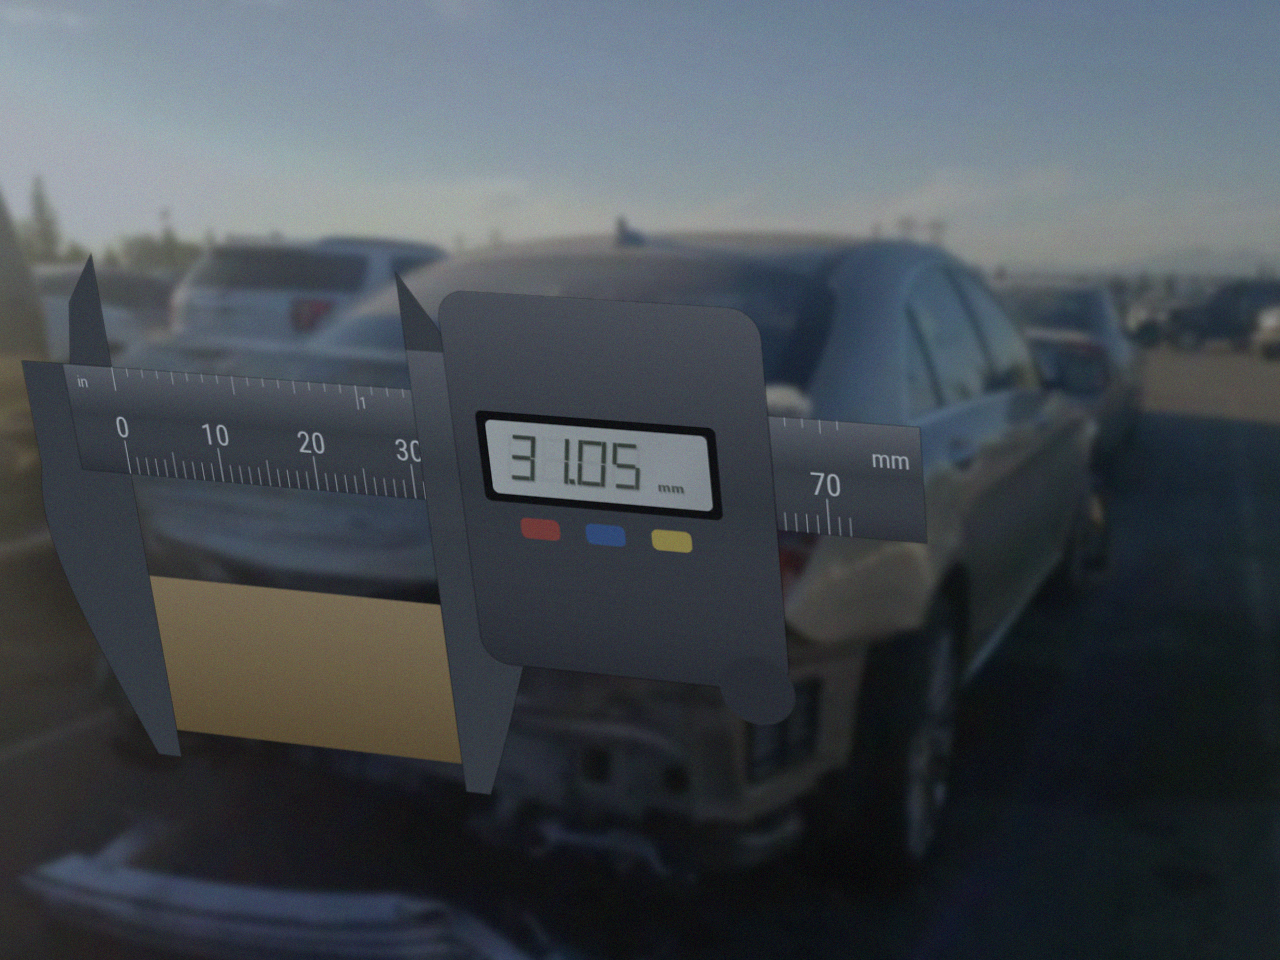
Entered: 31.05 mm
